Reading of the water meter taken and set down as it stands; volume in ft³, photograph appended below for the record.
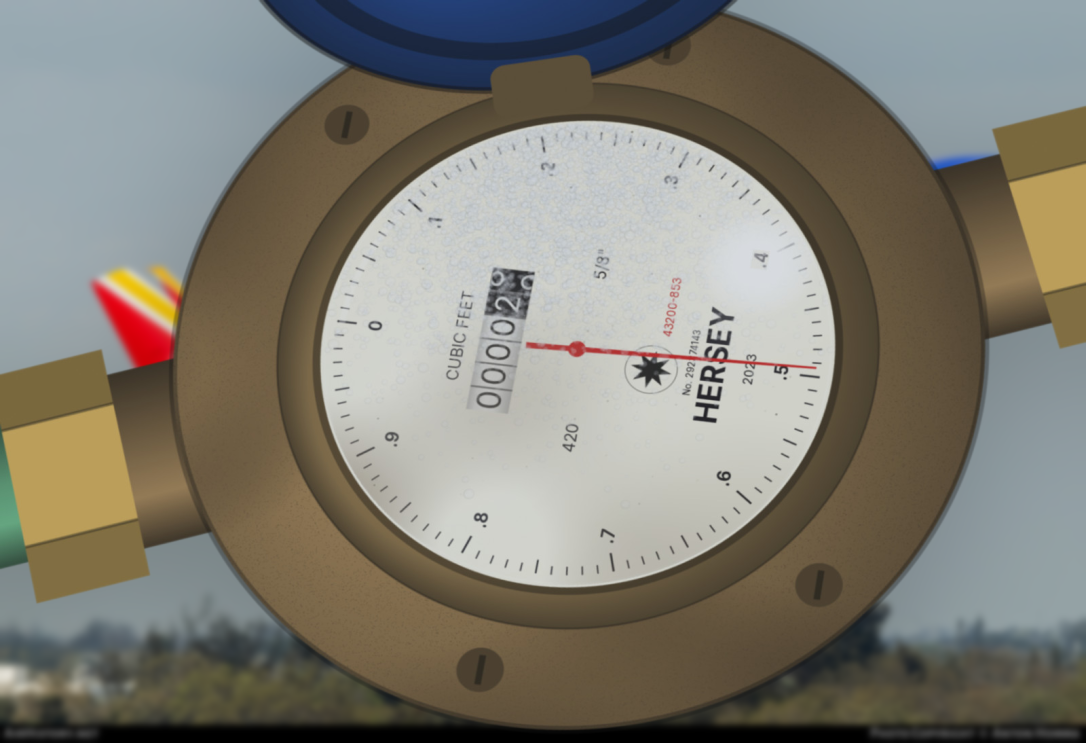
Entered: 28.49 ft³
